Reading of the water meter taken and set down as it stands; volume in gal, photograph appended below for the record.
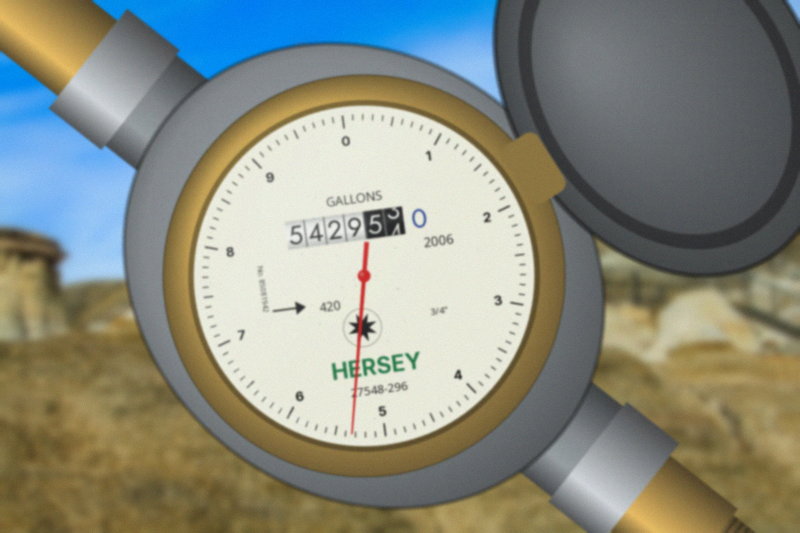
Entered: 5429535.3 gal
